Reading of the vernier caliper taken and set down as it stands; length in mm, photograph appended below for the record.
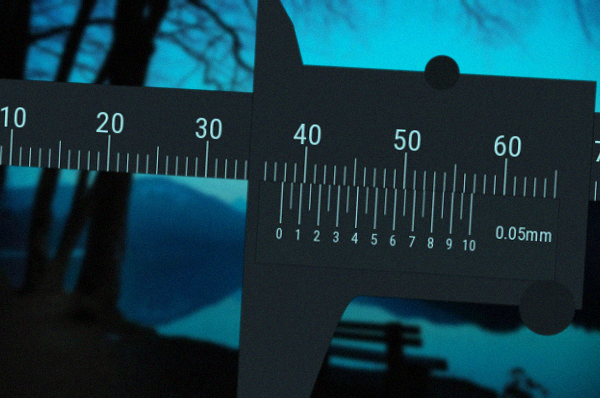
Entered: 37.8 mm
